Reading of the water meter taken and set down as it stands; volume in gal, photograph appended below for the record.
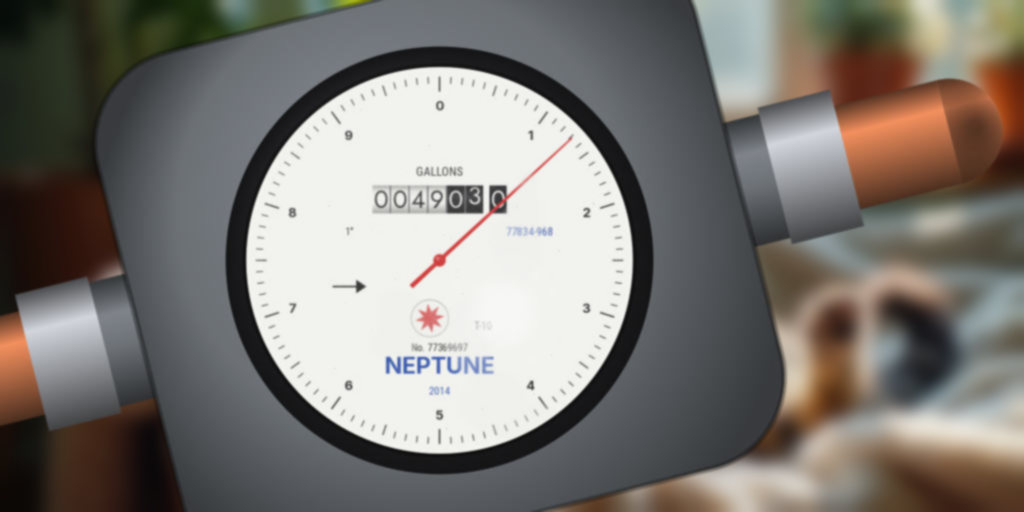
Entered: 49031.3 gal
